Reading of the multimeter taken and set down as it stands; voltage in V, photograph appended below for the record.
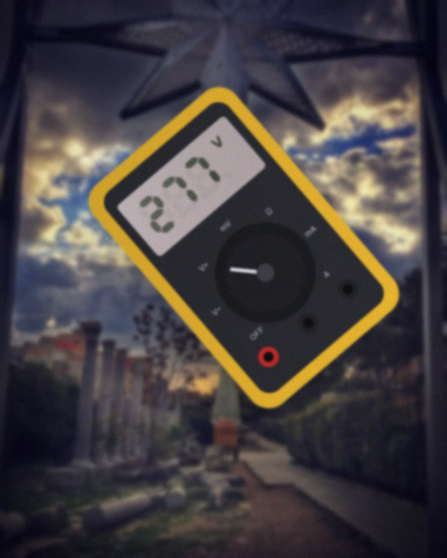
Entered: 277 V
